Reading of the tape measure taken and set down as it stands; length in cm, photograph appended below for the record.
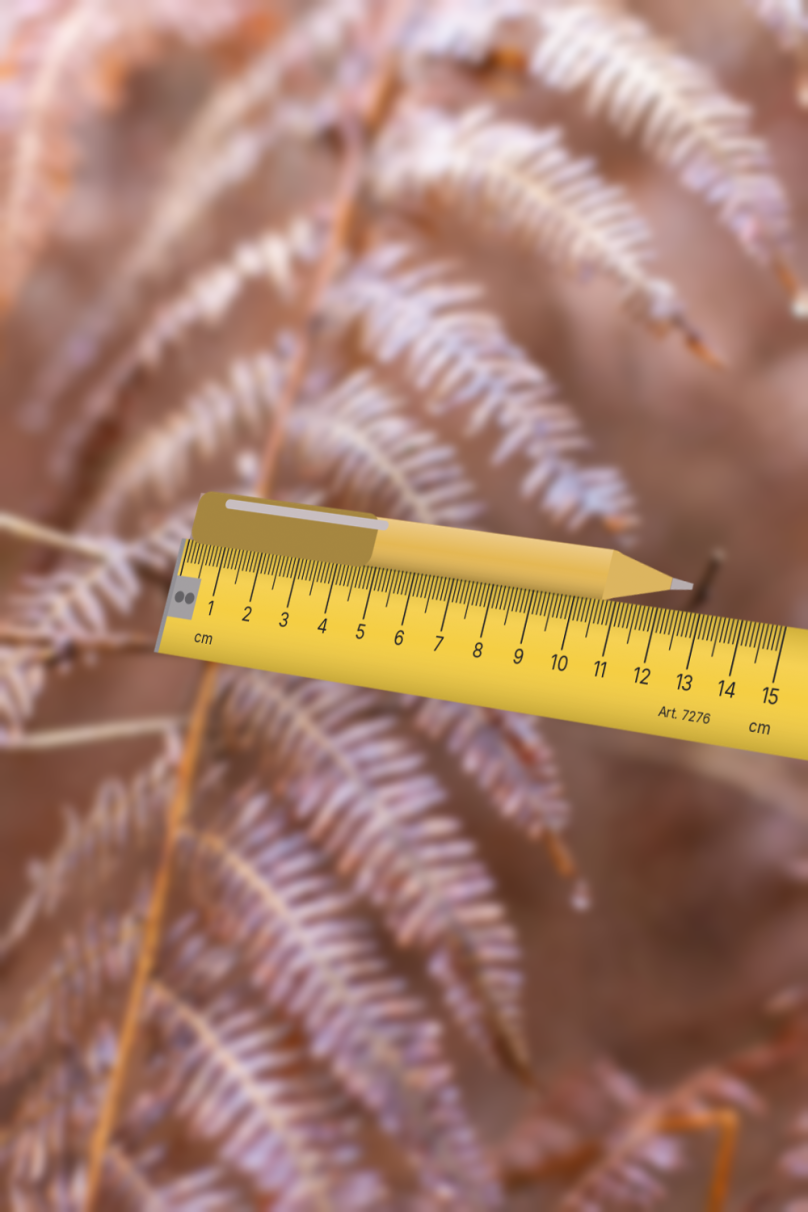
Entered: 12.7 cm
